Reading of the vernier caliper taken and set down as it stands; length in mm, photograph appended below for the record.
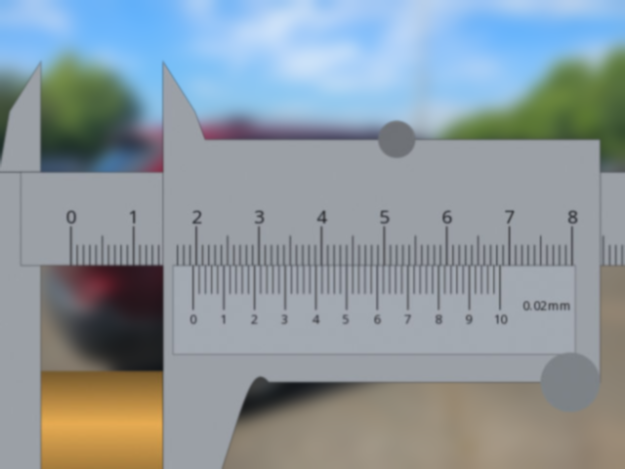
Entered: 19.5 mm
